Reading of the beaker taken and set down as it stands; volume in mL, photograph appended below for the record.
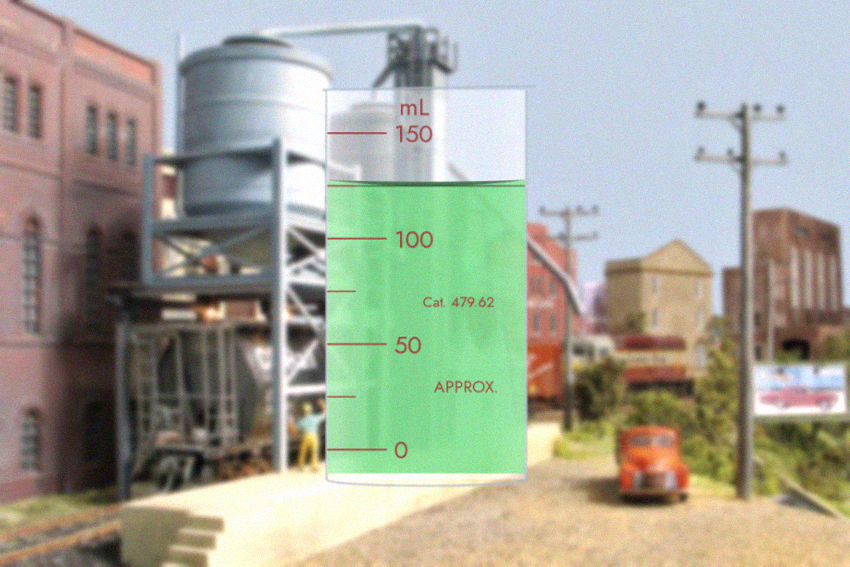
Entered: 125 mL
